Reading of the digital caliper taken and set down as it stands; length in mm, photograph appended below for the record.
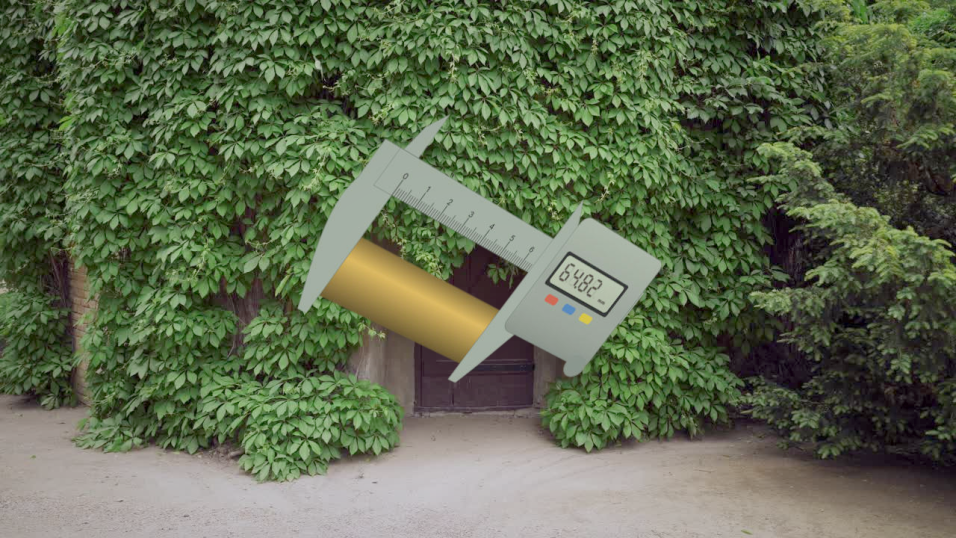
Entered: 64.82 mm
